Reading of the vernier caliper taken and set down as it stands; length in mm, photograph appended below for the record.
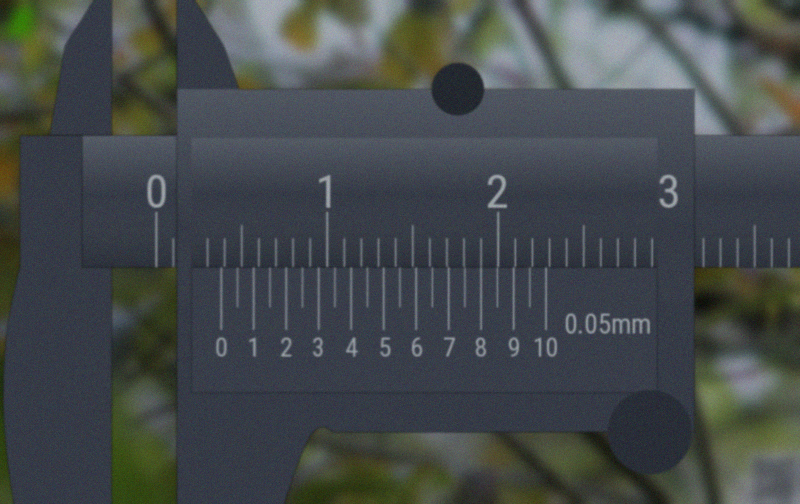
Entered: 3.8 mm
